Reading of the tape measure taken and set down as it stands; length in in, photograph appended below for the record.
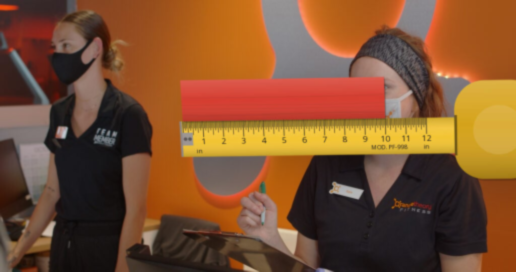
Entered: 10 in
